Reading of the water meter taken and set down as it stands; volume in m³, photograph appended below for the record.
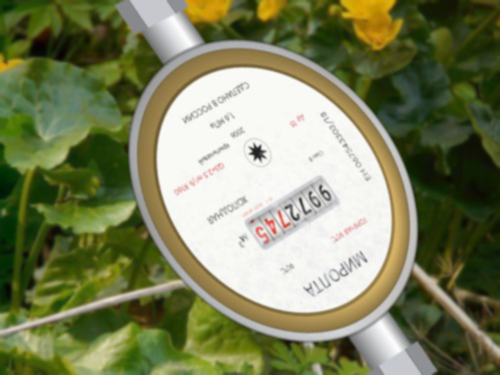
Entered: 9972.745 m³
